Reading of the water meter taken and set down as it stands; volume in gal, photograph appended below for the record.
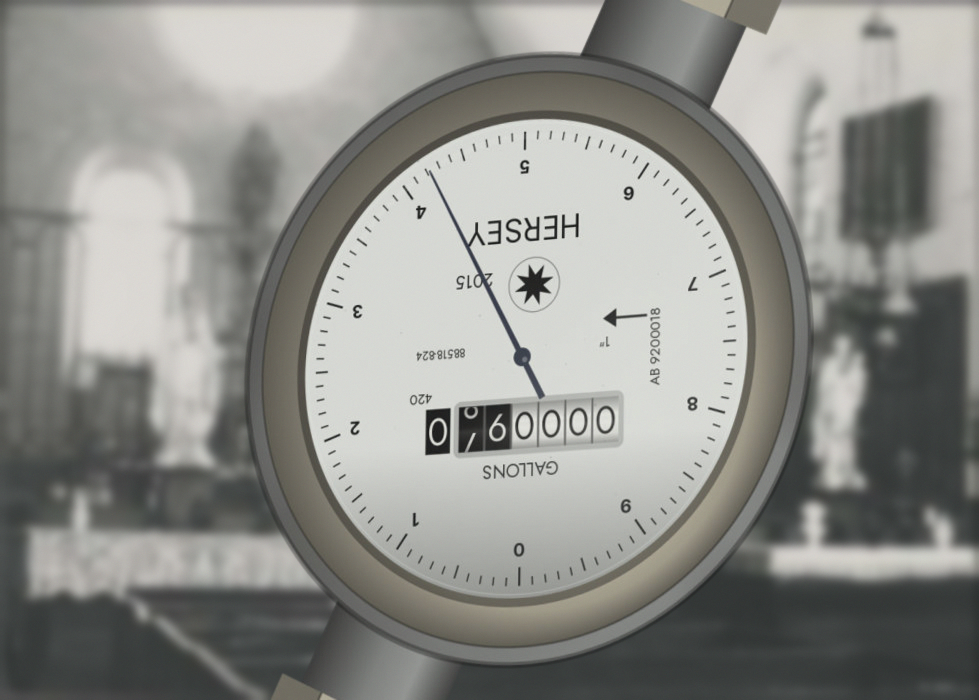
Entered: 974.2 gal
